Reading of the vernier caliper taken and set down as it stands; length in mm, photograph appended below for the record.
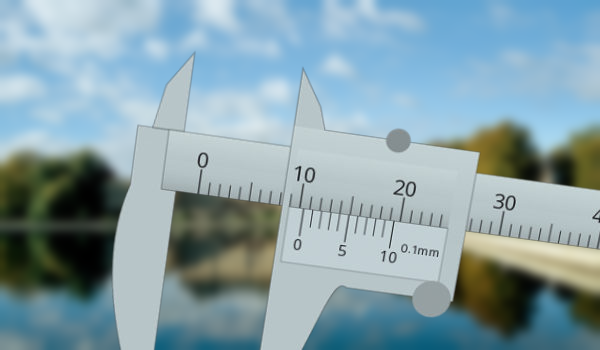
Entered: 10.4 mm
